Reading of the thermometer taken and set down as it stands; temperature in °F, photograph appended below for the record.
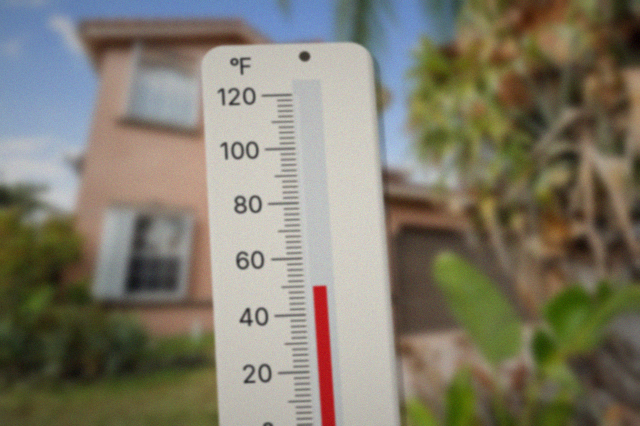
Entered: 50 °F
